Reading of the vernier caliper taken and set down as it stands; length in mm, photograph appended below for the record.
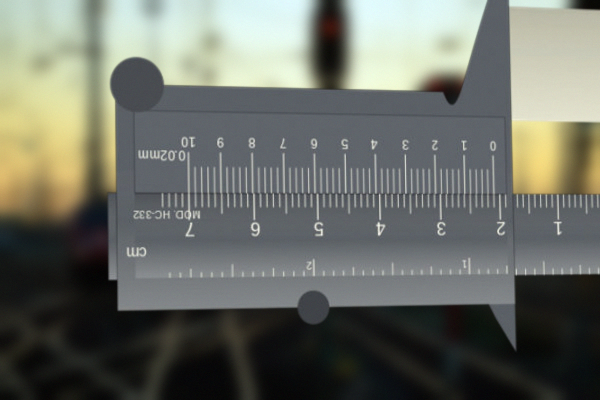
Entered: 21.0 mm
